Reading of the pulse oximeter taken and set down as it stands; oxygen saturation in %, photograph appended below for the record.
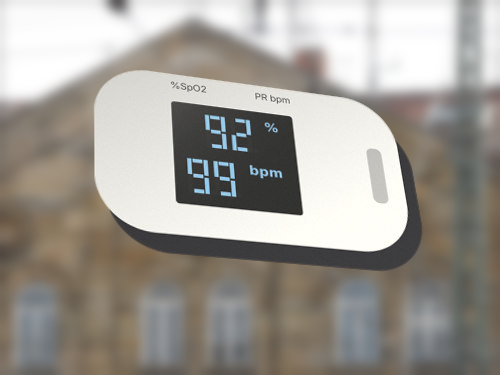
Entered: 92 %
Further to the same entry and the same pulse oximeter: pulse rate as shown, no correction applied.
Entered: 99 bpm
